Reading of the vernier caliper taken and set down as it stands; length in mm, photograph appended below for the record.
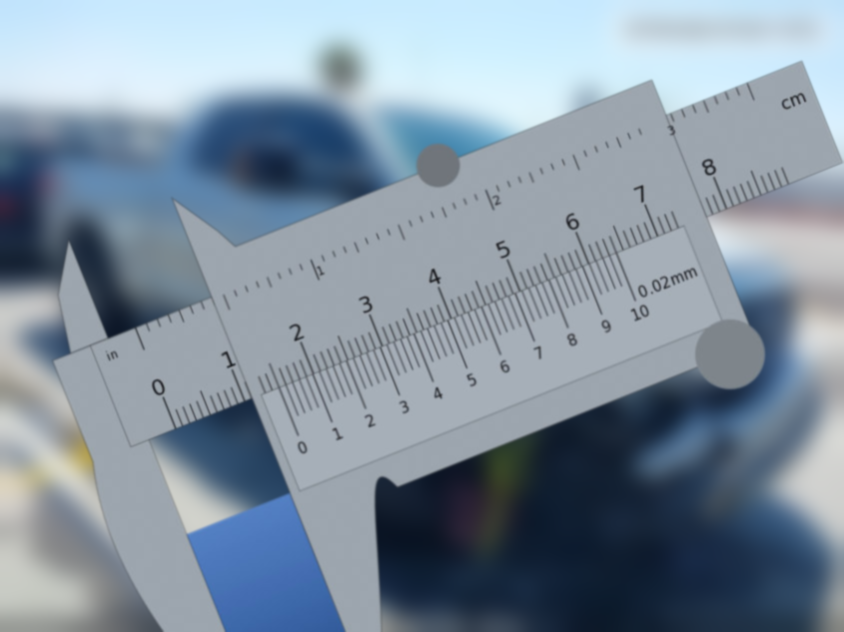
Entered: 15.0 mm
